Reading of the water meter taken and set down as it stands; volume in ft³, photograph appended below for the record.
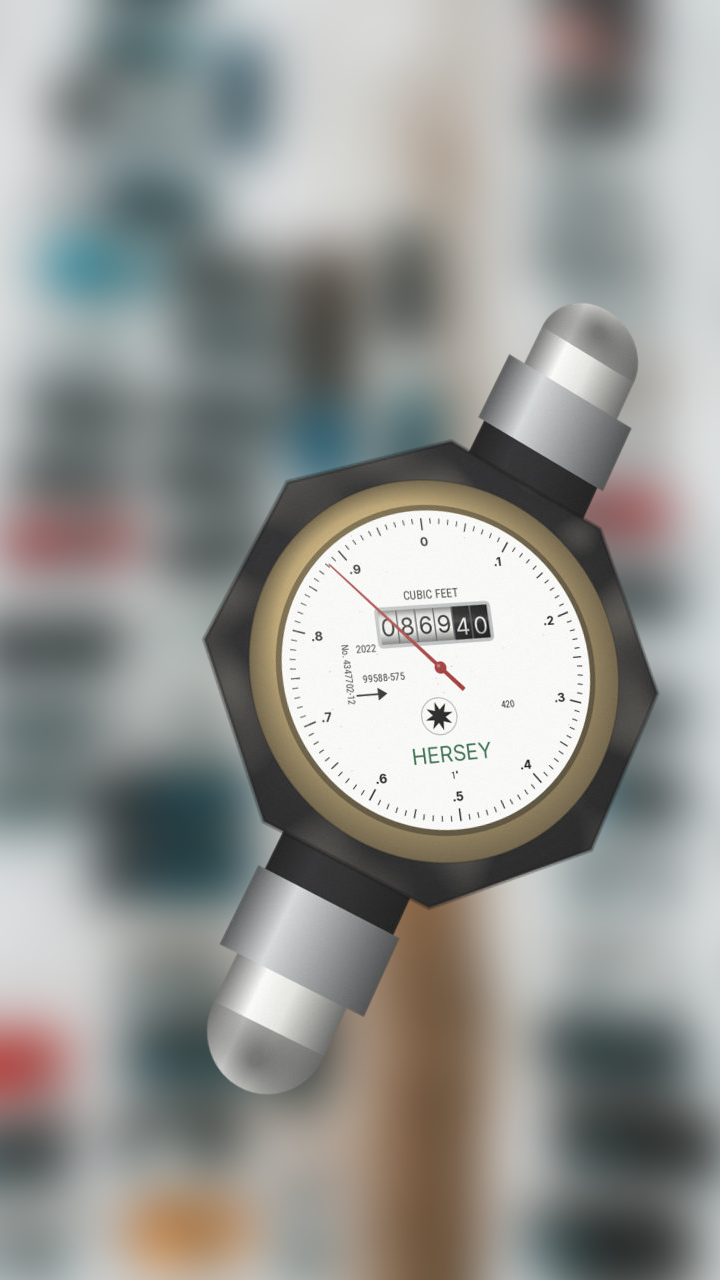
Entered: 86939.88 ft³
